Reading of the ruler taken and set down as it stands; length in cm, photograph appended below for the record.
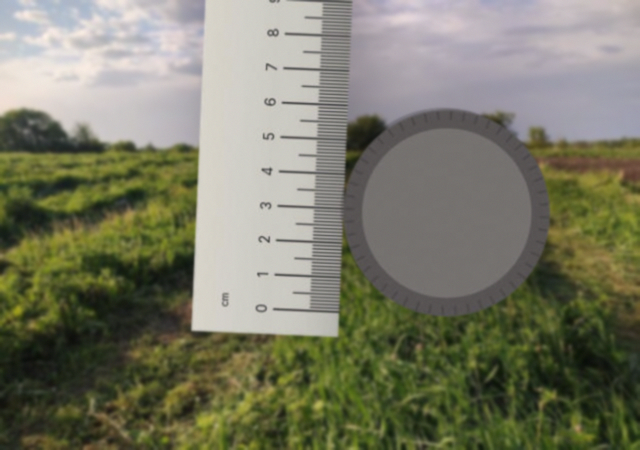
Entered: 6 cm
